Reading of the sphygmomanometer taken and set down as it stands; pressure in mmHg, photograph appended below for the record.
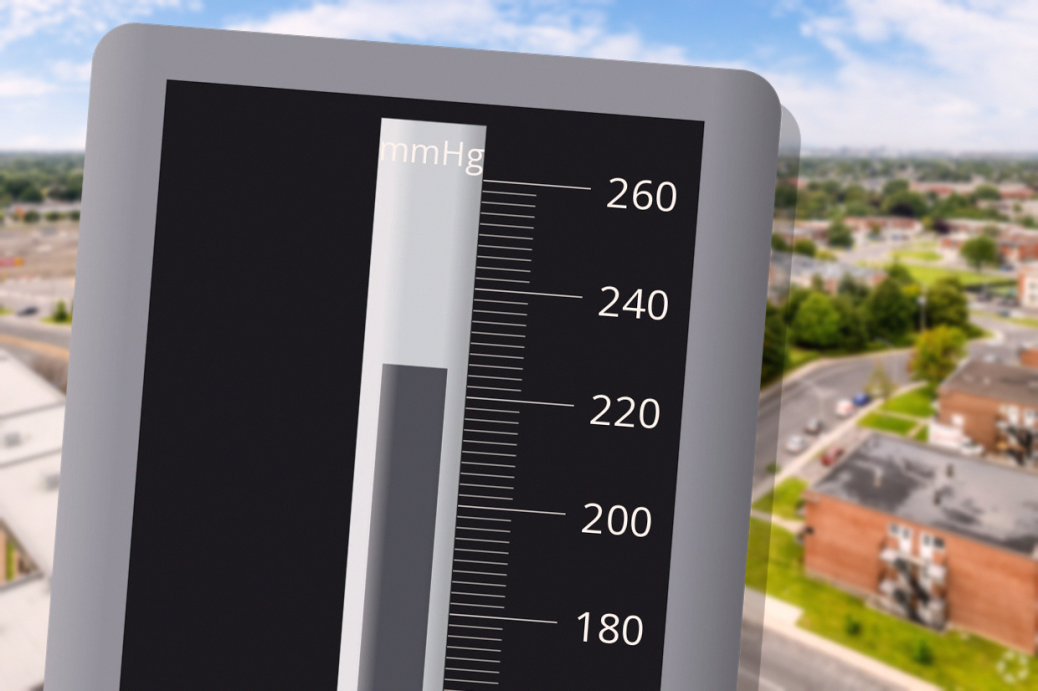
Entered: 225 mmHg
